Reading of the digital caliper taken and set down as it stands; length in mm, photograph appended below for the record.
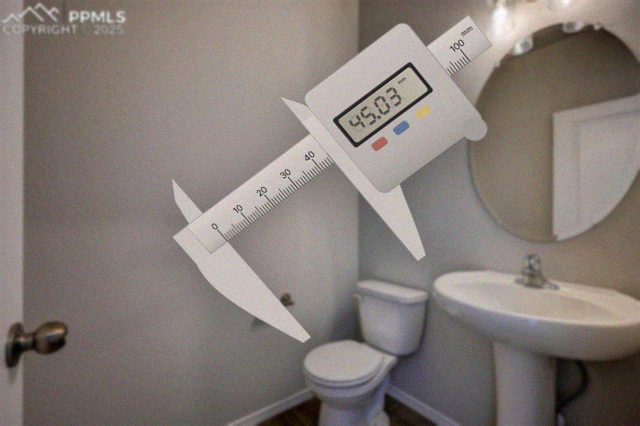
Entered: 45.03 mm
